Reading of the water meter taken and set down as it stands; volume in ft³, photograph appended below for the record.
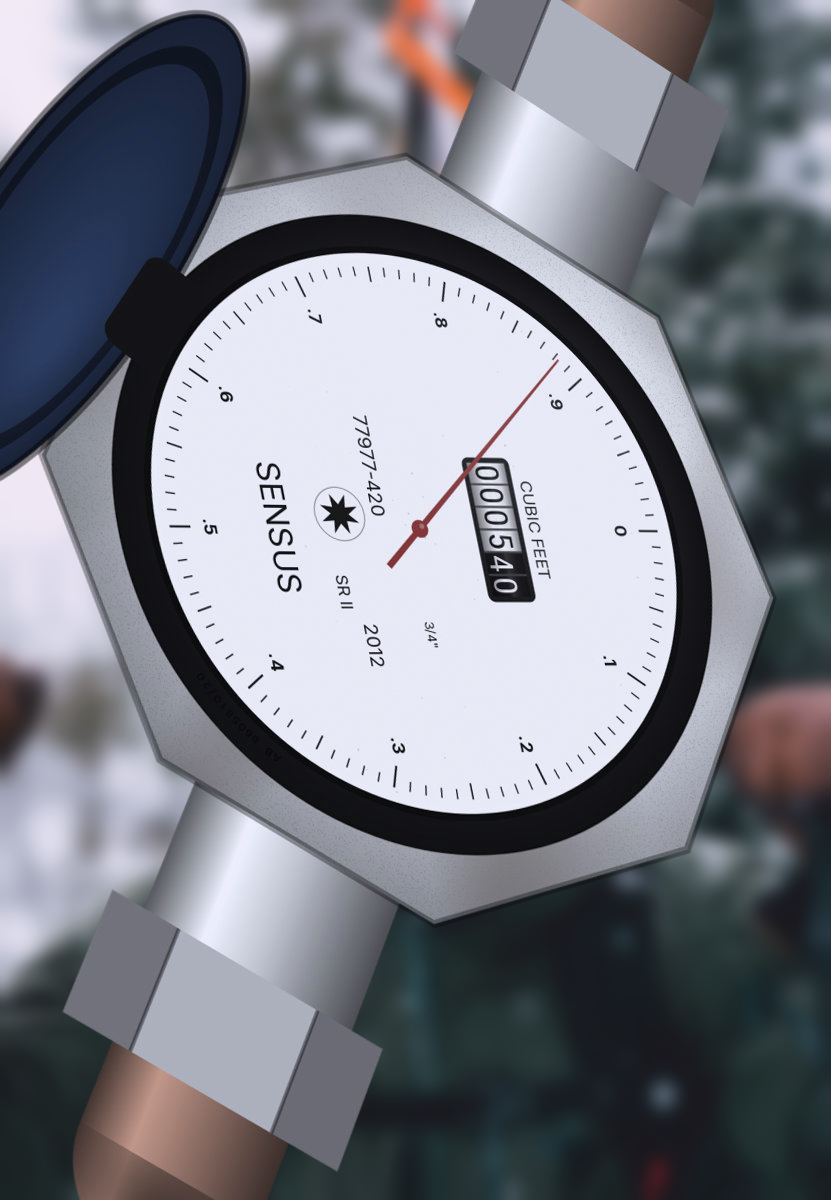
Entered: 539.88 ft³
